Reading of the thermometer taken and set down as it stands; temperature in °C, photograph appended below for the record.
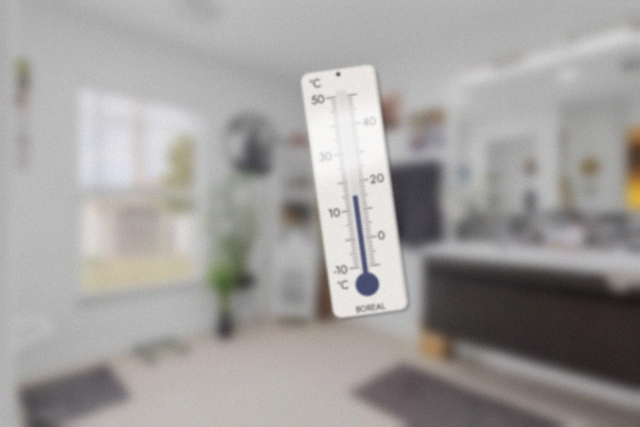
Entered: 15 °C
